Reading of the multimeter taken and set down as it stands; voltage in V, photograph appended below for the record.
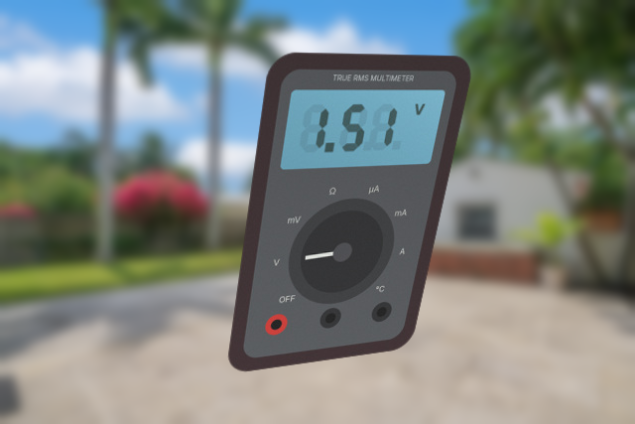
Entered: 1.51 V
